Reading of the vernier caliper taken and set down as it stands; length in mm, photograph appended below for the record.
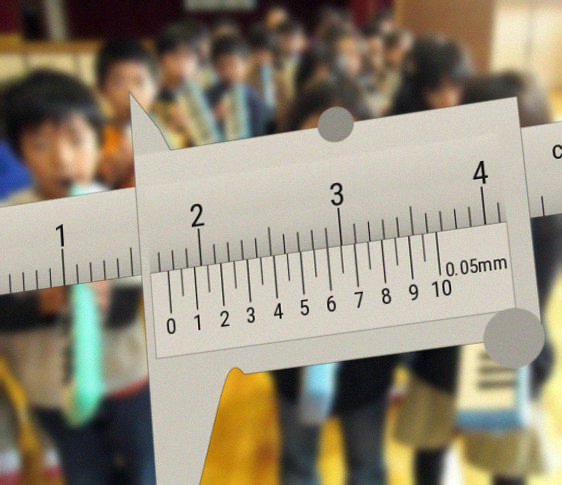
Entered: 17.6 mm
